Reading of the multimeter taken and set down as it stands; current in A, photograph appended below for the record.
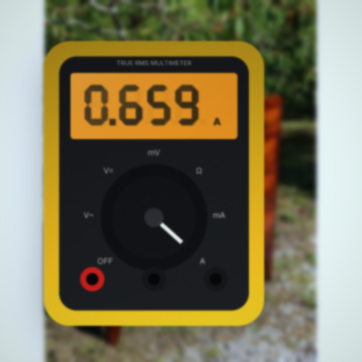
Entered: 0.659 A
